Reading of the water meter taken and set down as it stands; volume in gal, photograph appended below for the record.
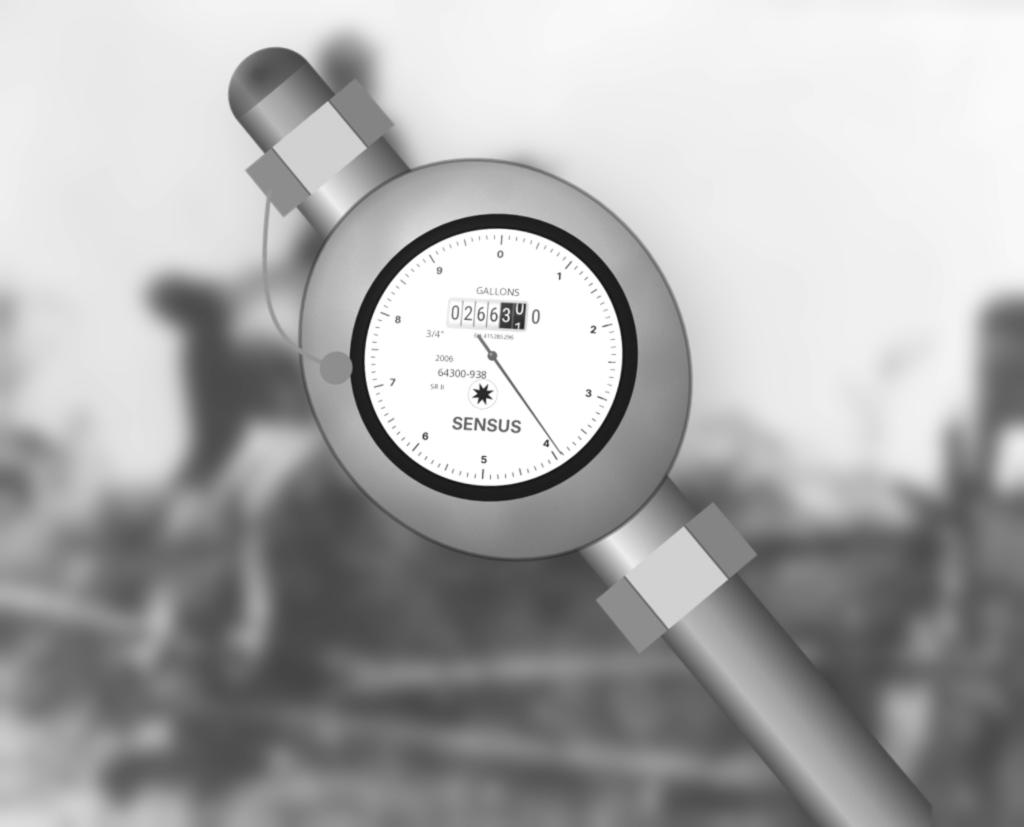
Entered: 266303.9 gal
